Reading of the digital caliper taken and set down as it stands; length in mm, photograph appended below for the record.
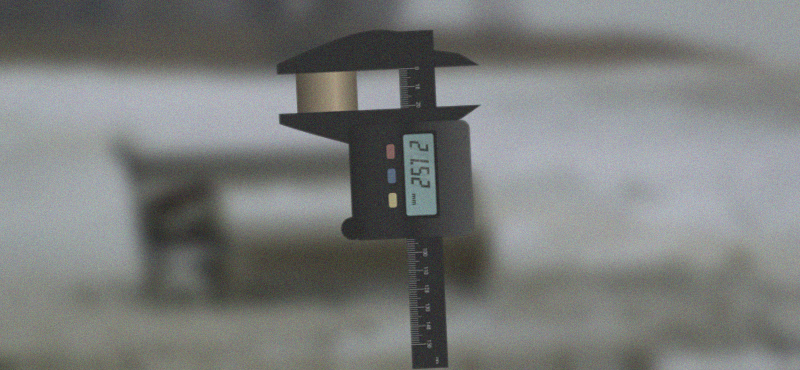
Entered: 21.52 mm
